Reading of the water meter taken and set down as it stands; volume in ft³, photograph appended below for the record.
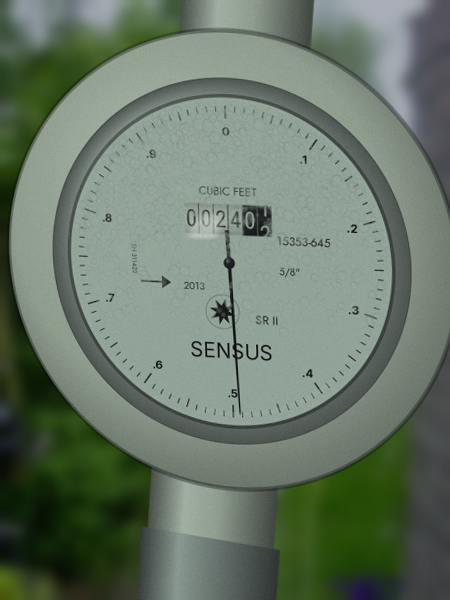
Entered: 2401.49 ft³
